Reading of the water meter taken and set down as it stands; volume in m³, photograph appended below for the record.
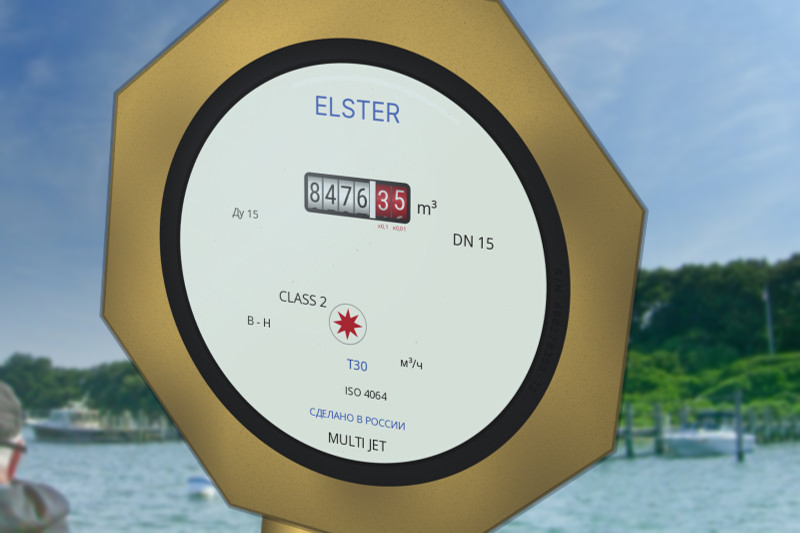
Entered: 8476.35 m³
